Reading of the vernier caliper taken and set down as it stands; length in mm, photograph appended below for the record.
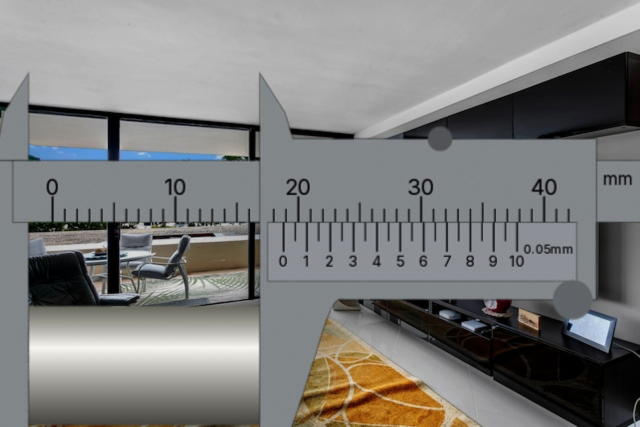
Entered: 18.8 mm
